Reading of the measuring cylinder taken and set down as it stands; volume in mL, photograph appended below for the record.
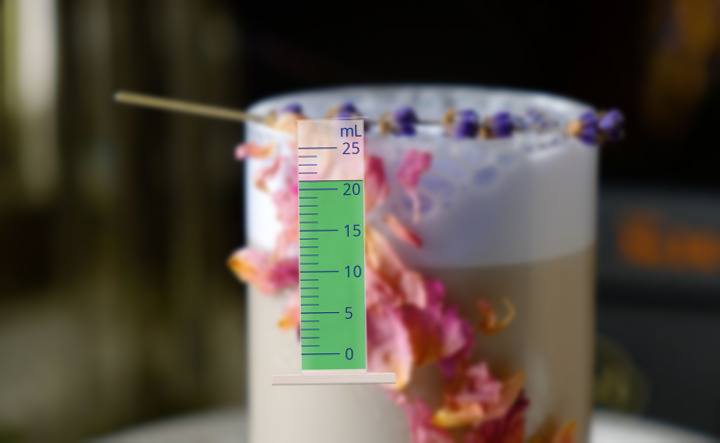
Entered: 21 mL
